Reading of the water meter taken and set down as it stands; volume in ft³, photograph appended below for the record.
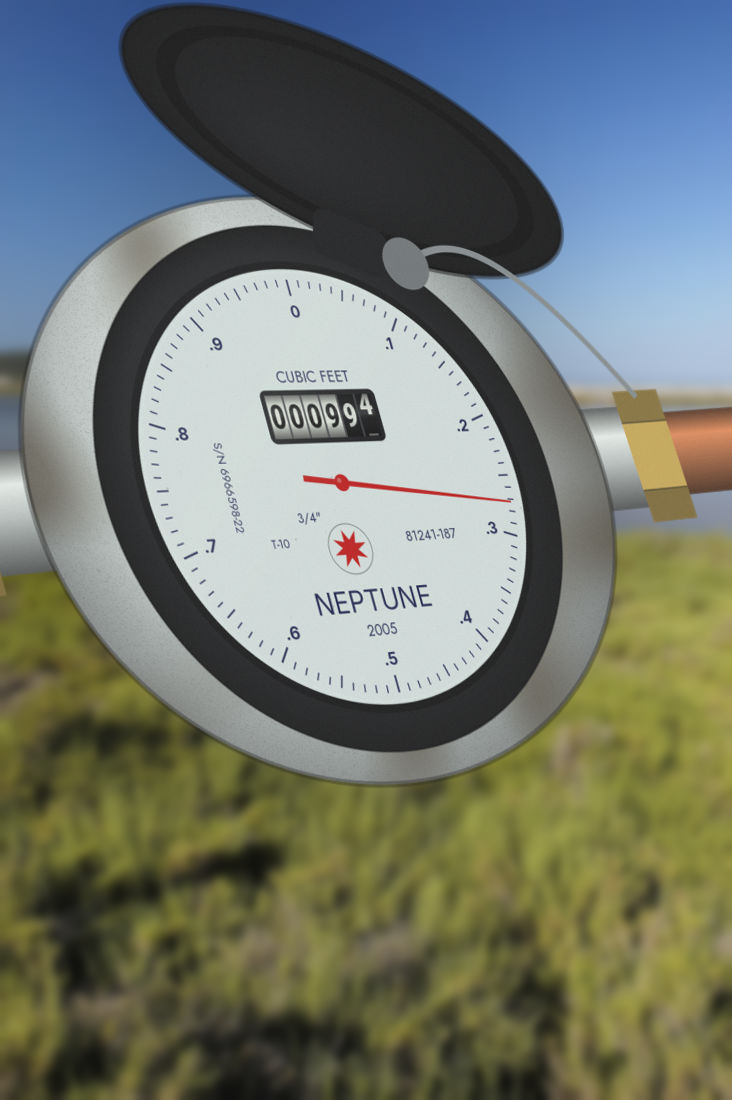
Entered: 994.27 ft³
